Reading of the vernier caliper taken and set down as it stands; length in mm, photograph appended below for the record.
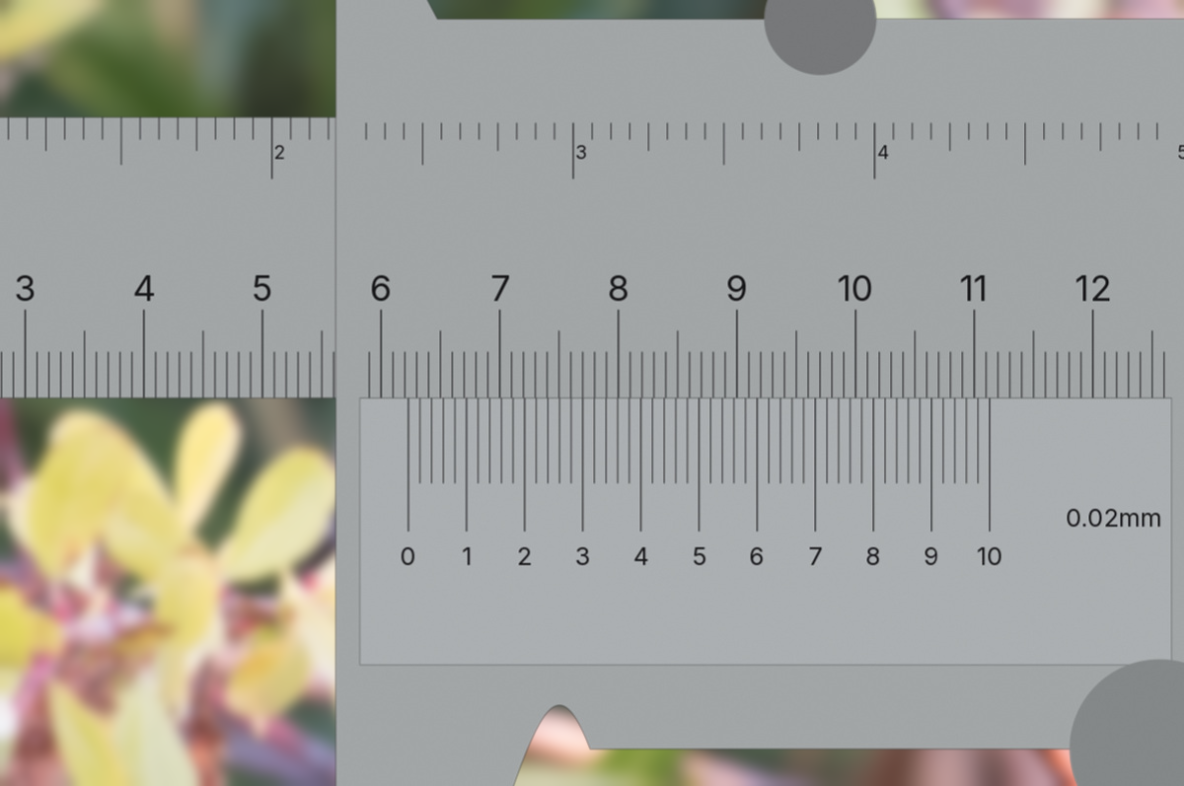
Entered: 62.3 mm
